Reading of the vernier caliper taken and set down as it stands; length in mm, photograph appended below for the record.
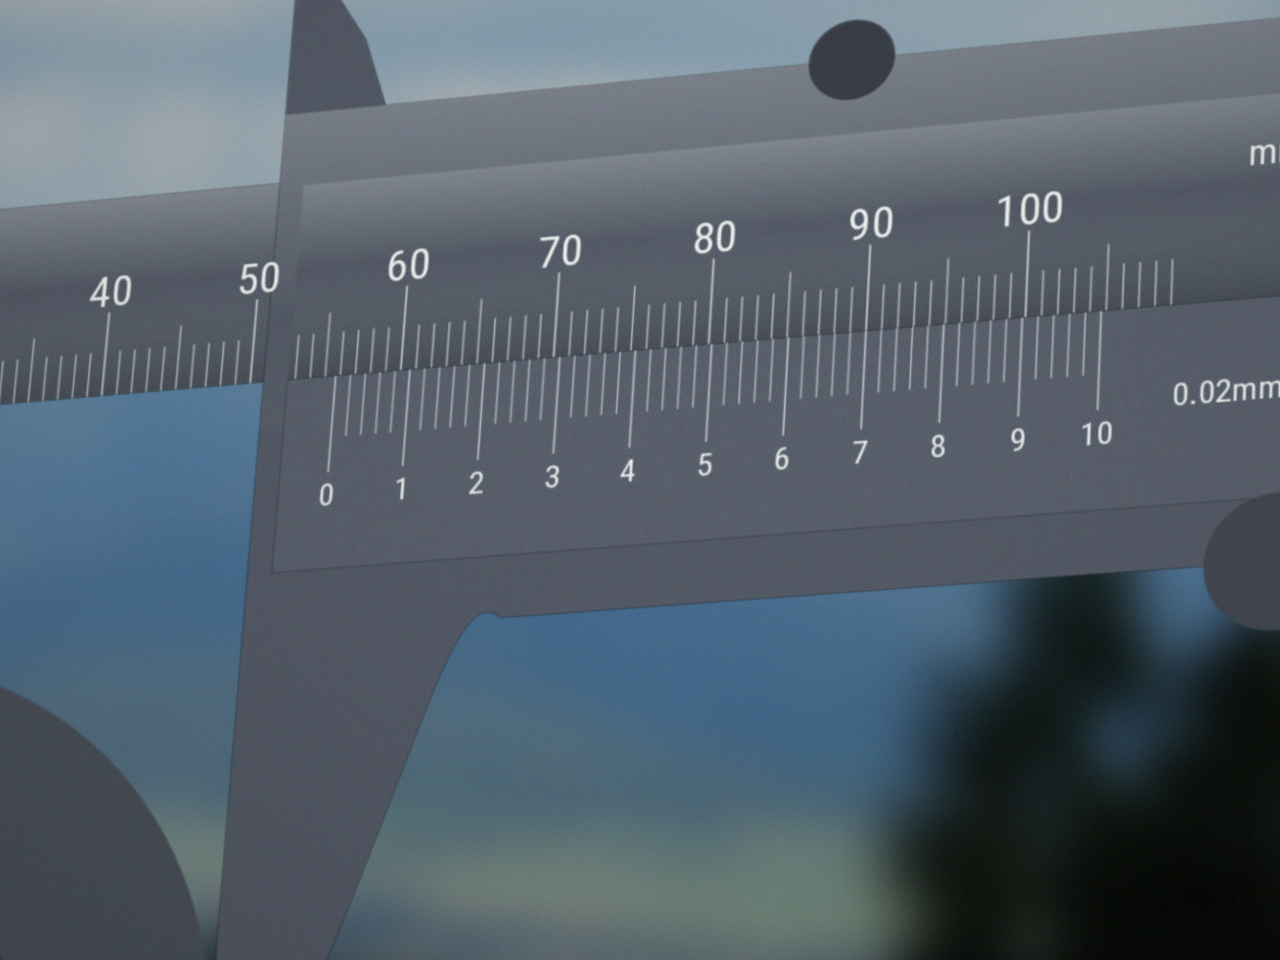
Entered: 55.7 mm
